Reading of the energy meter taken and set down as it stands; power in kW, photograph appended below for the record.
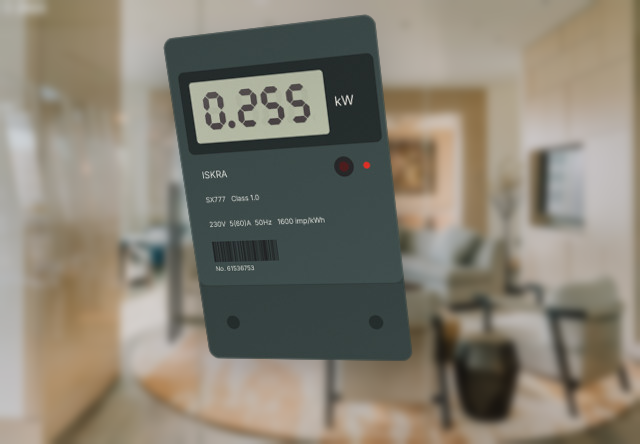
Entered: 0.255 kW
